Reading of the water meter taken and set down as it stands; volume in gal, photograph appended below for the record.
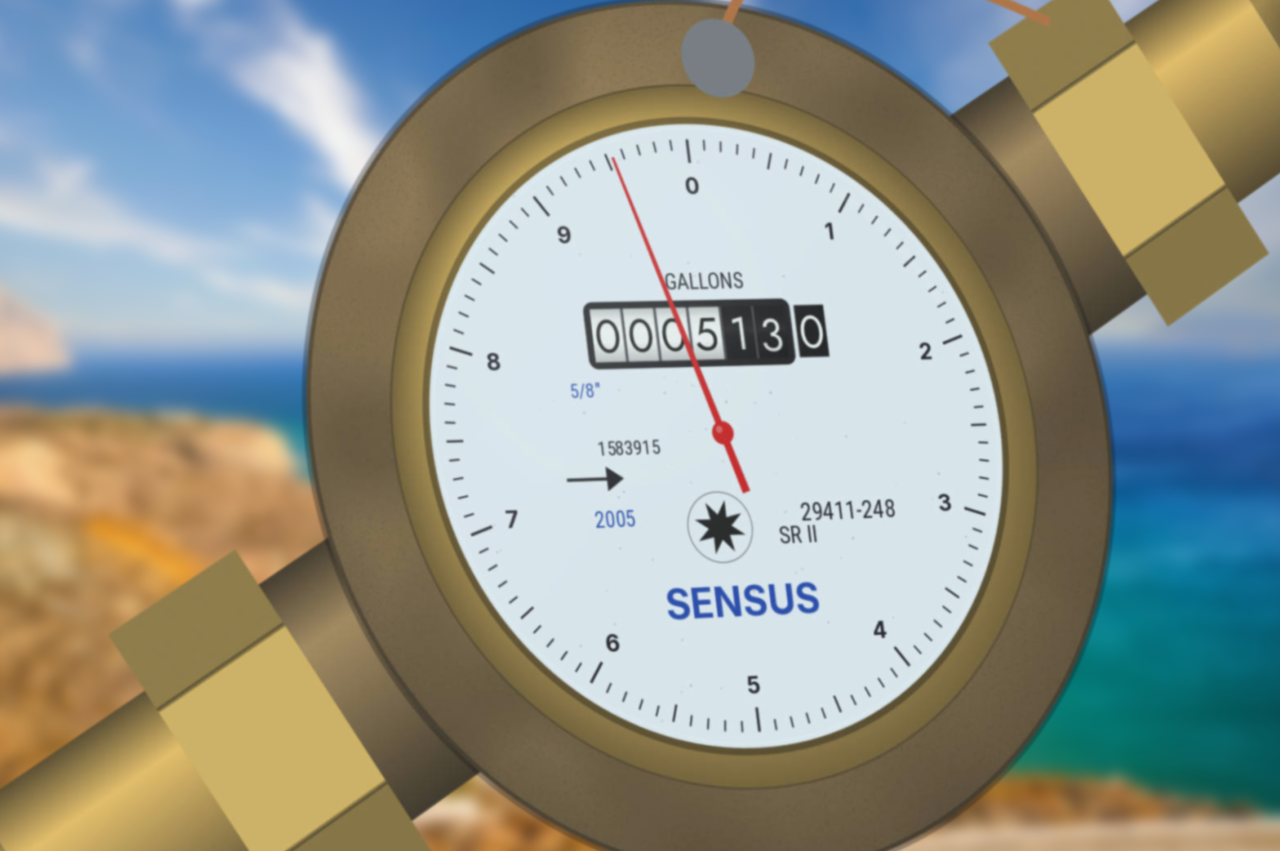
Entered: 5129.5 gal
